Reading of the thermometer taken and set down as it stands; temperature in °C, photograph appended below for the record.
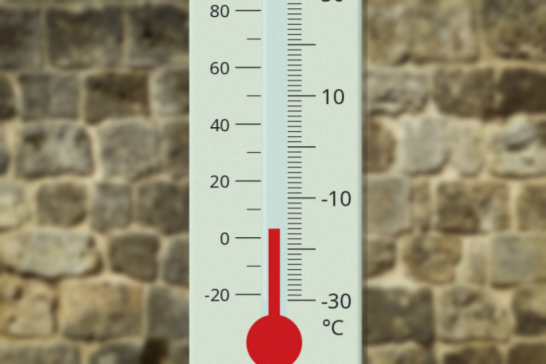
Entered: -16 °C
